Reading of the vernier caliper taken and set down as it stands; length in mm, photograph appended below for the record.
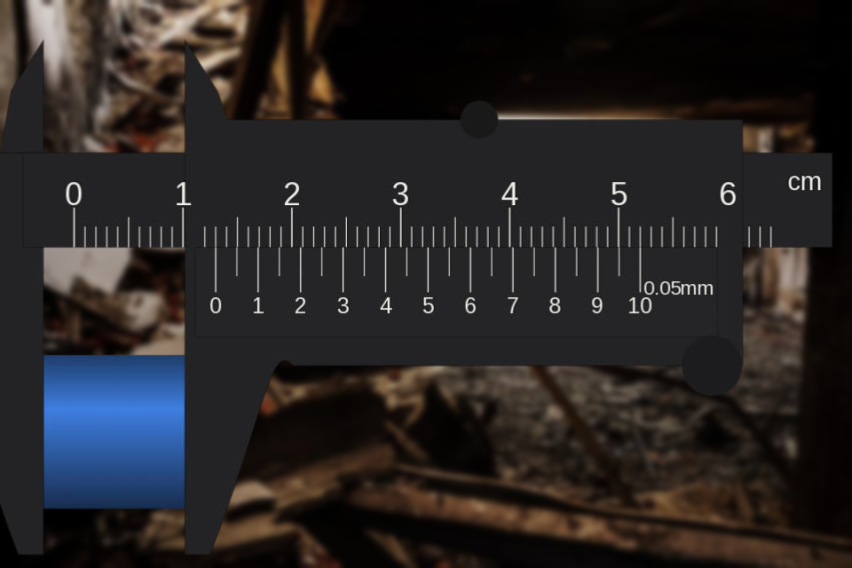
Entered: 13.0 mm
